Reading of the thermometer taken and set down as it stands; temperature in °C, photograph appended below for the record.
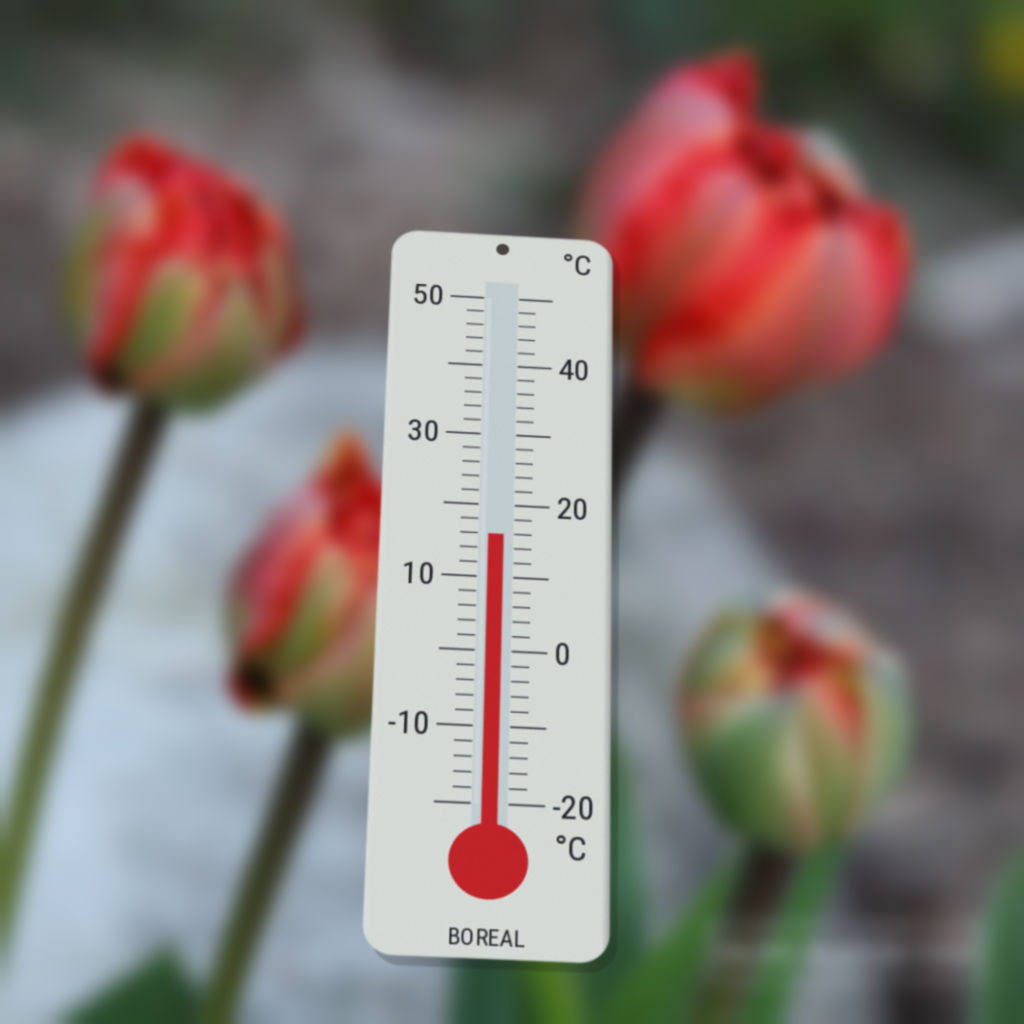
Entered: 16 °C
